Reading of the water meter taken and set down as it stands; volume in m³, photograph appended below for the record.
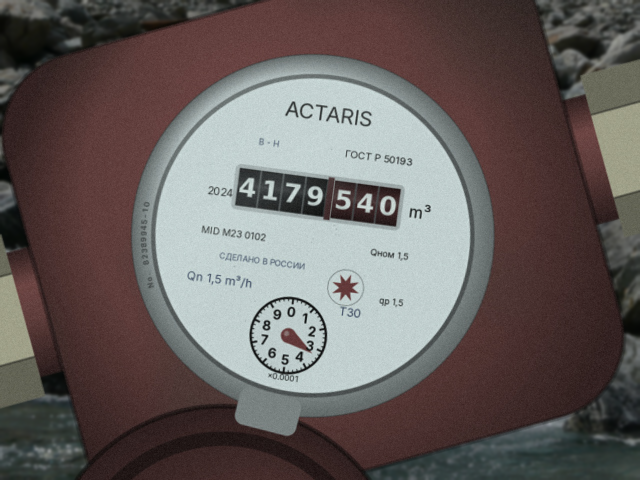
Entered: 4179.5403 m³
